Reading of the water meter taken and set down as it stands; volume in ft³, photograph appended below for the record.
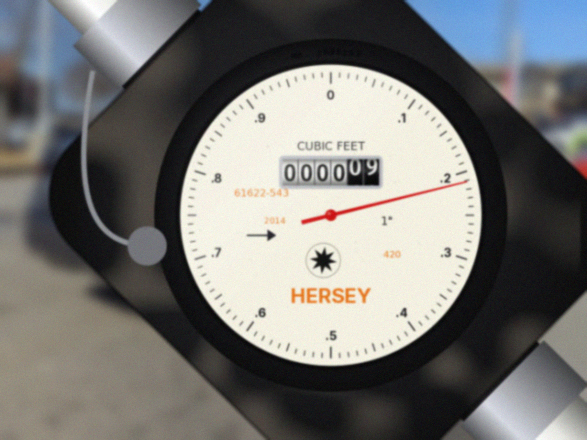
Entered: 9.21 ft³
